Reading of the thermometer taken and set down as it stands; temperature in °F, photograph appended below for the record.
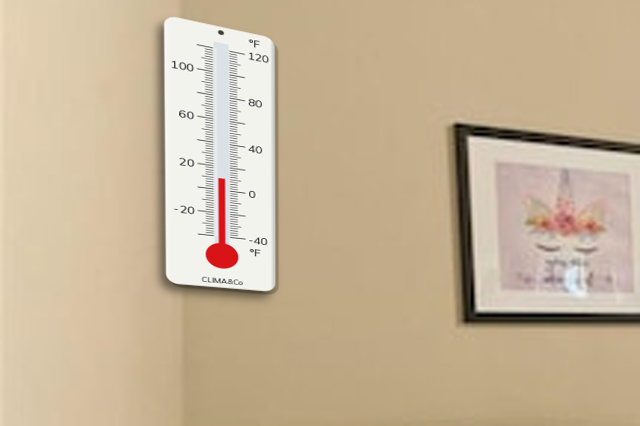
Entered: 10 °F
